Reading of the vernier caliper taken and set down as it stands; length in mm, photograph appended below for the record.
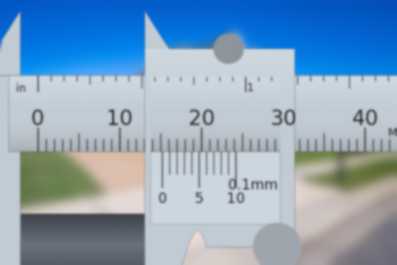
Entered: 15.2 mm
